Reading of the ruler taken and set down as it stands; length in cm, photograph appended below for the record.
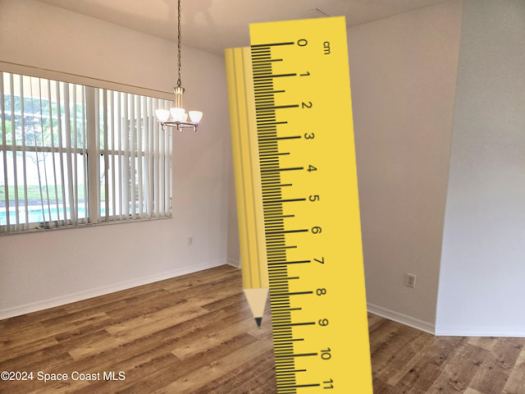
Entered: 9 cm
